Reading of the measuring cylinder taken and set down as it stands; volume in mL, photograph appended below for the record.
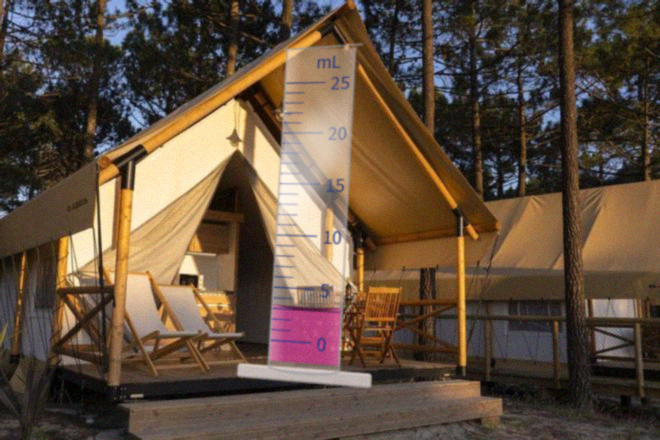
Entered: 3 mL
